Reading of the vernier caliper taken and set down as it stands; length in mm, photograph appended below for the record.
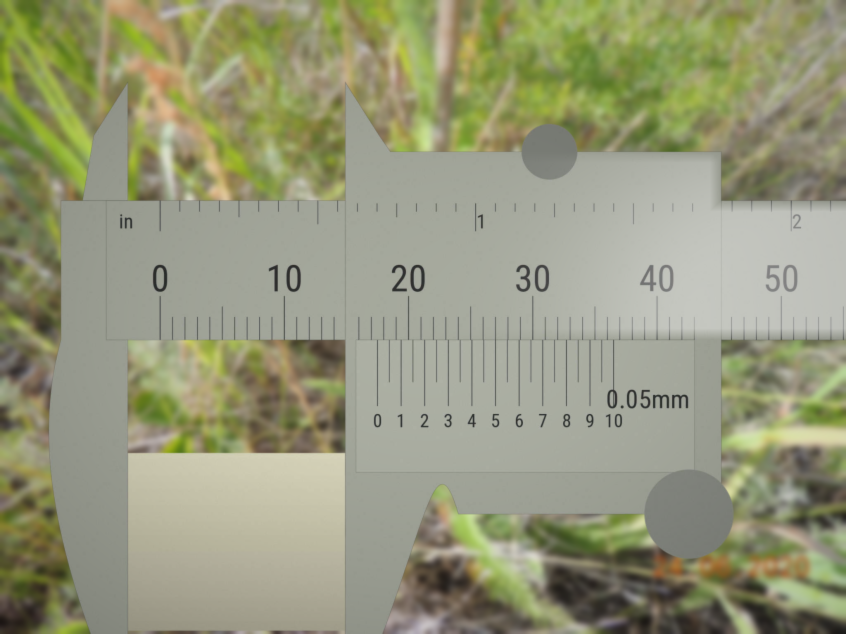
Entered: 17.5 mm
